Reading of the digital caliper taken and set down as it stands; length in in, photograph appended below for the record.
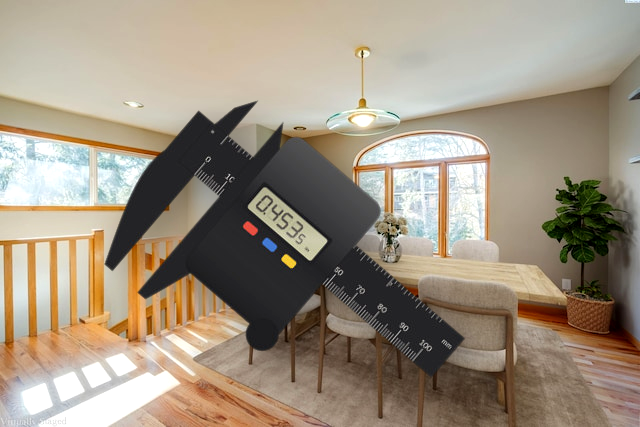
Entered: 0.4535 in
